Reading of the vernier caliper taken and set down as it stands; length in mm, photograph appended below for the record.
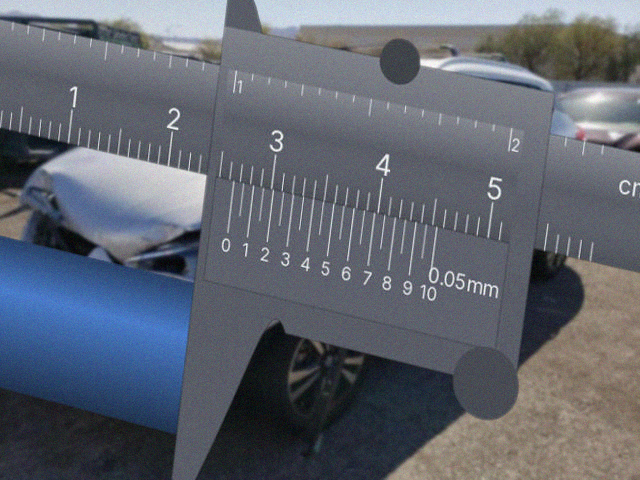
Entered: 26.4 mm
